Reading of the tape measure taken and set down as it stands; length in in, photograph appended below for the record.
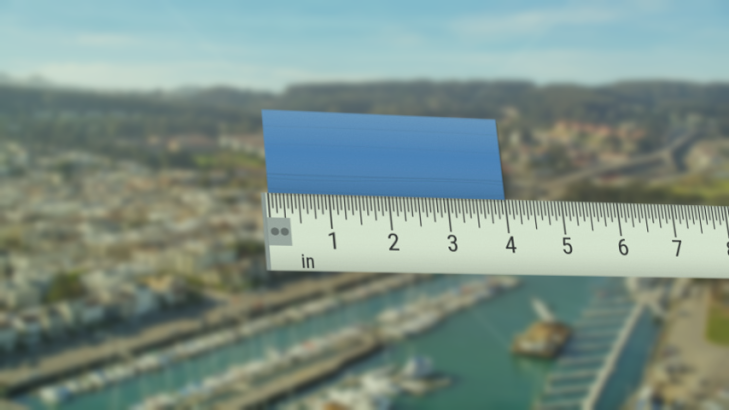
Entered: 4 in
